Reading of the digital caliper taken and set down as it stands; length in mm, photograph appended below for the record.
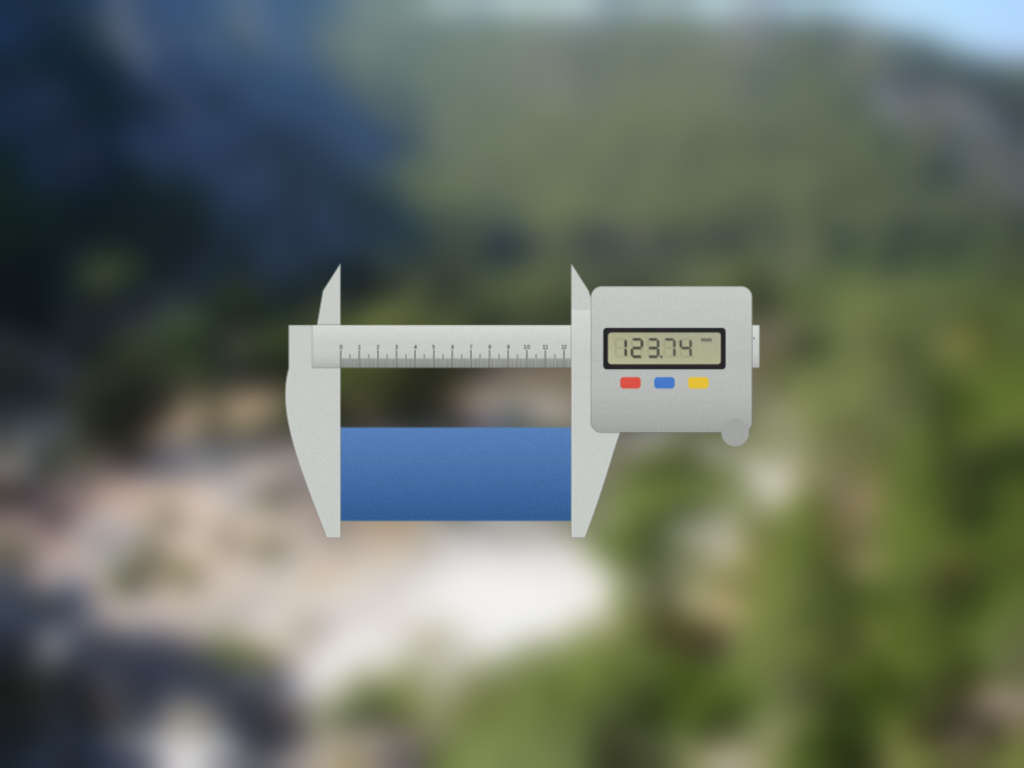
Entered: 123.74 mm
